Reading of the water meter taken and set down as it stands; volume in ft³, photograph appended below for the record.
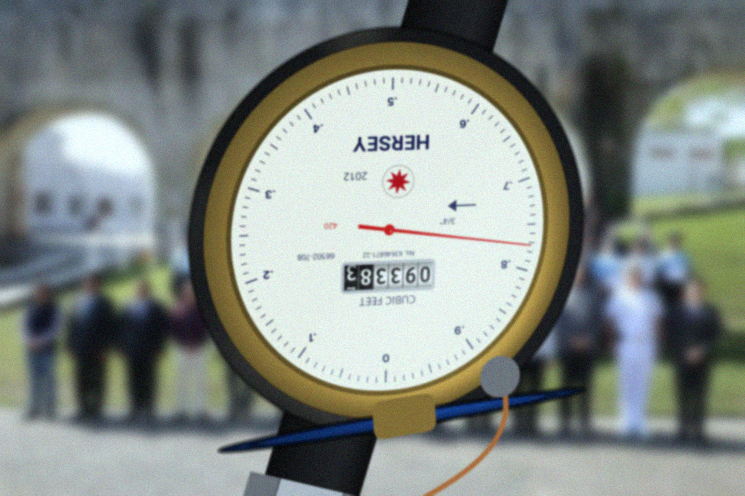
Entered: 93382.77 ft³
